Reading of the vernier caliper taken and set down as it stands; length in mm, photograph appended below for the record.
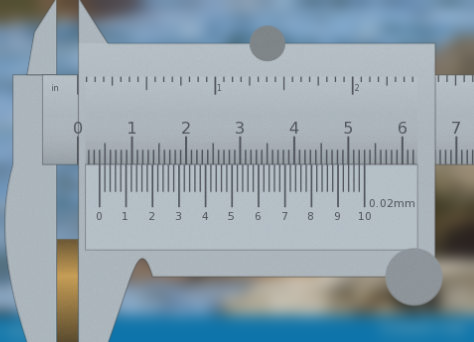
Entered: 4.0 mm
